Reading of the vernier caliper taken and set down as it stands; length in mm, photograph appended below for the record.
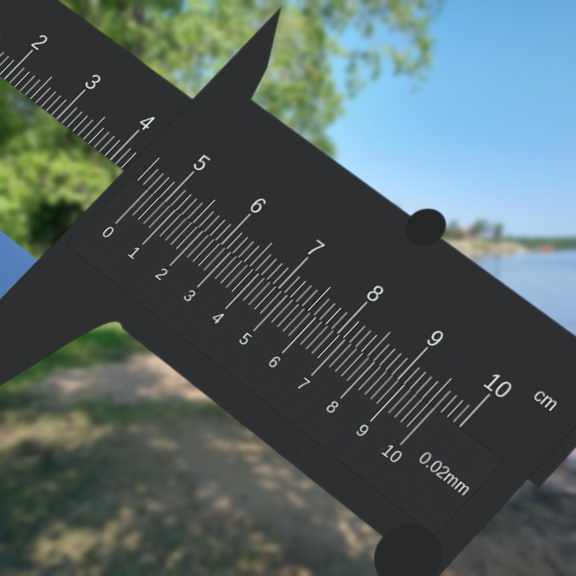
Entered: 47.0 mm
